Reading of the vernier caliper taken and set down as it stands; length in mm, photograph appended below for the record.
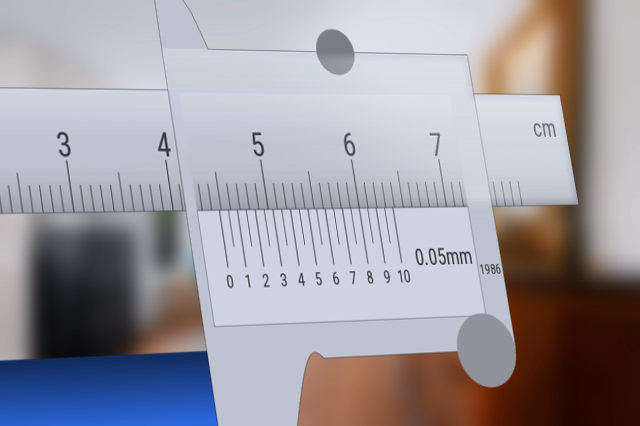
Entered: 44.8 mm
